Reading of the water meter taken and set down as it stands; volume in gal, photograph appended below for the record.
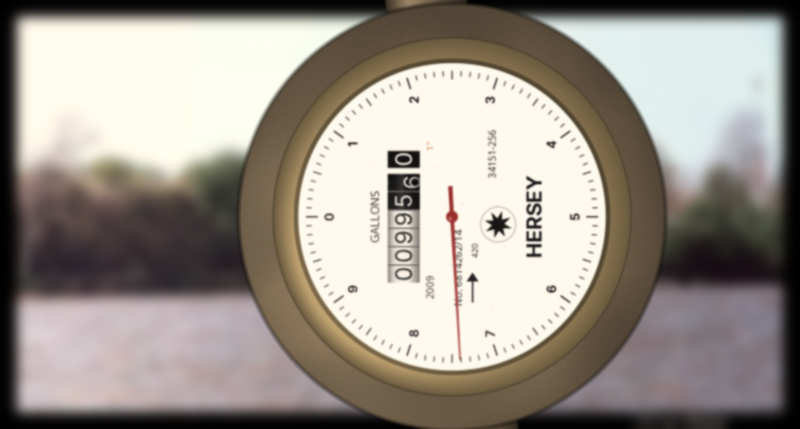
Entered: 99557.4 gal
